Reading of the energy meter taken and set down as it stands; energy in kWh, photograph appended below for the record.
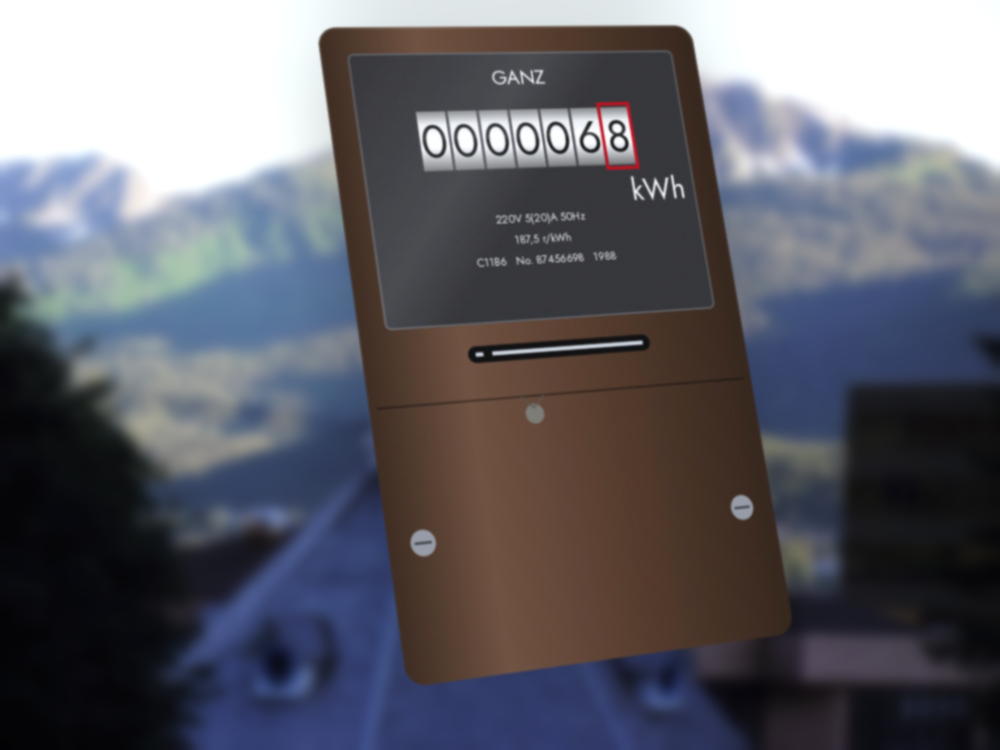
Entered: 6.8 kWh
